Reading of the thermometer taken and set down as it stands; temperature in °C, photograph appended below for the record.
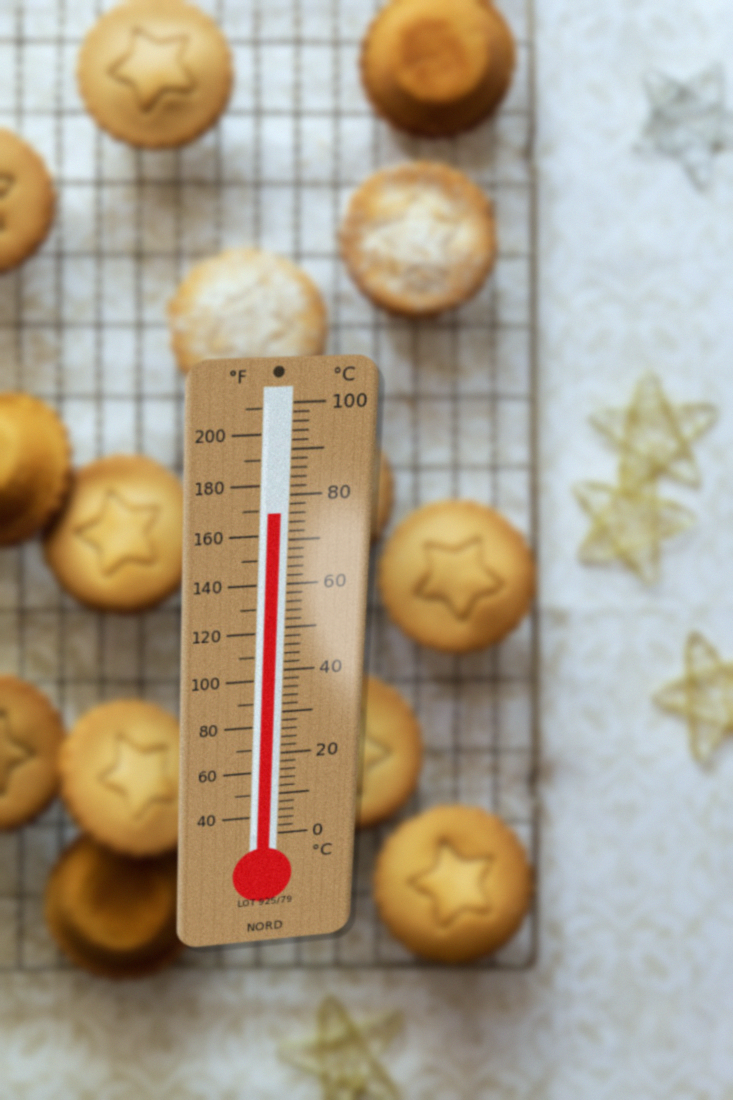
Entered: 76 °C
